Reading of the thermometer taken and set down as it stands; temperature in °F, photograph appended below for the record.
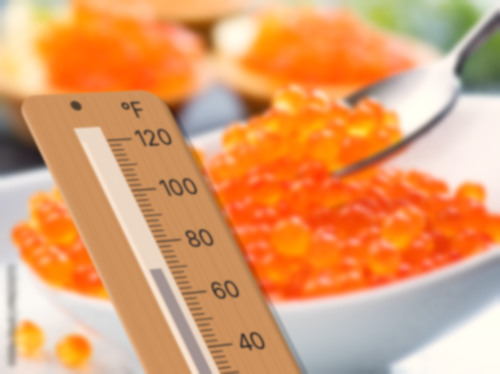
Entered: 70 °F
